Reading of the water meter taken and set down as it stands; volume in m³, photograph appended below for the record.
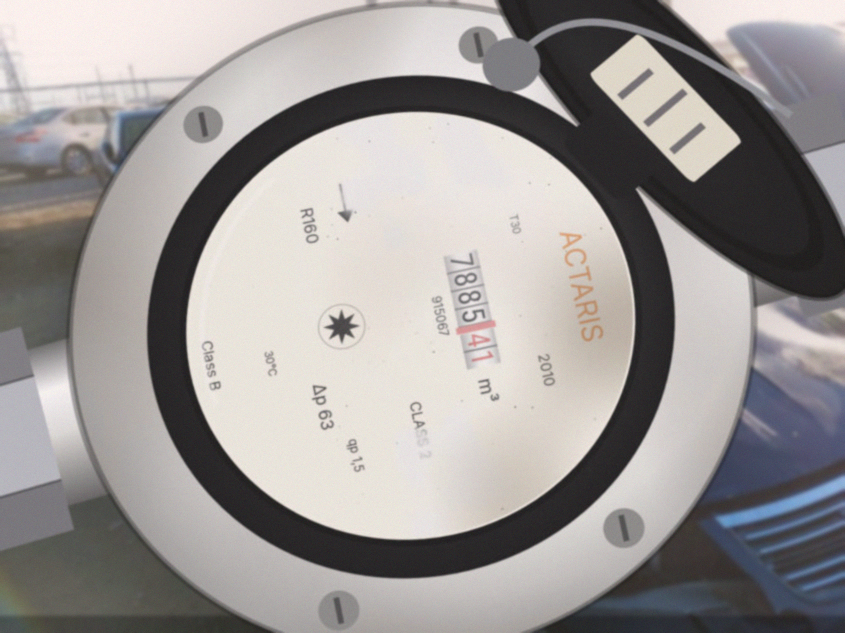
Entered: 7885.41 m³
